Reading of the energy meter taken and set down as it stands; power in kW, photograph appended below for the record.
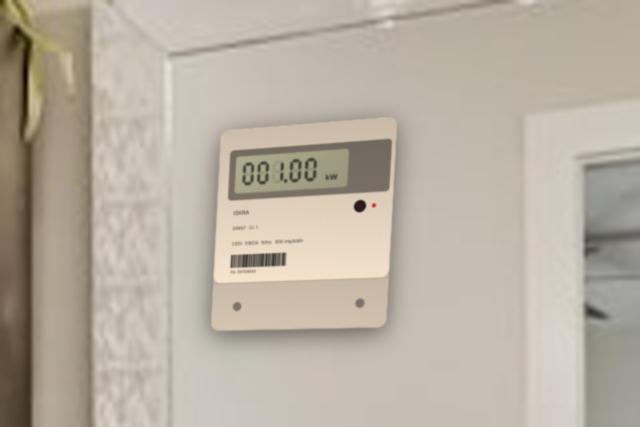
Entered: 1.00 kW
